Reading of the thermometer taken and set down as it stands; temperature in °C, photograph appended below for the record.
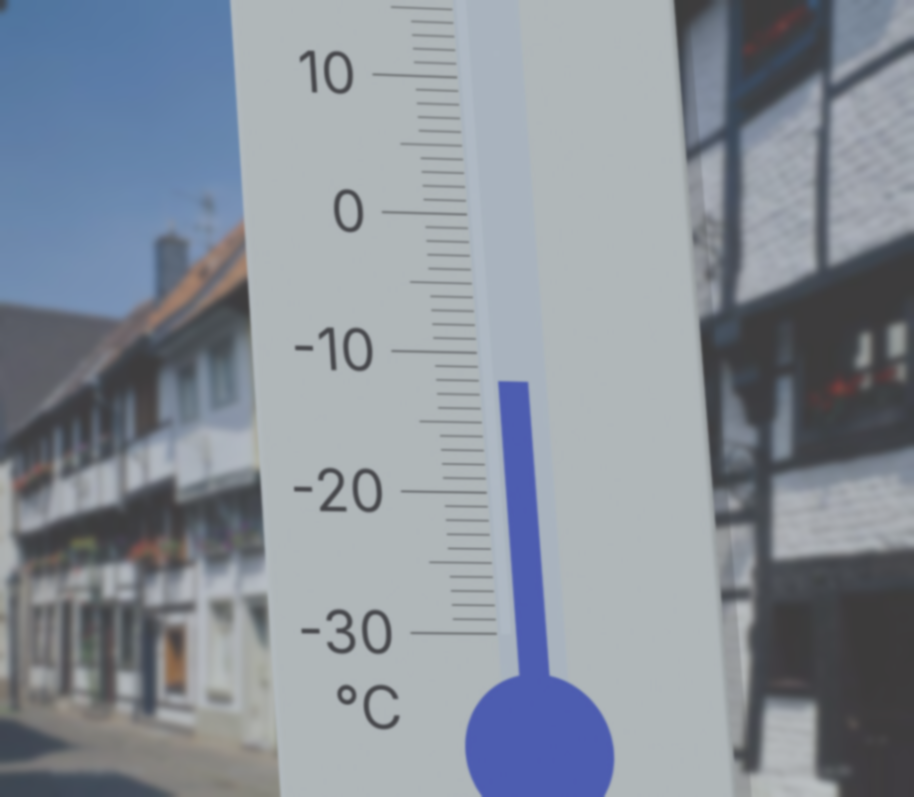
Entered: -12 °C
